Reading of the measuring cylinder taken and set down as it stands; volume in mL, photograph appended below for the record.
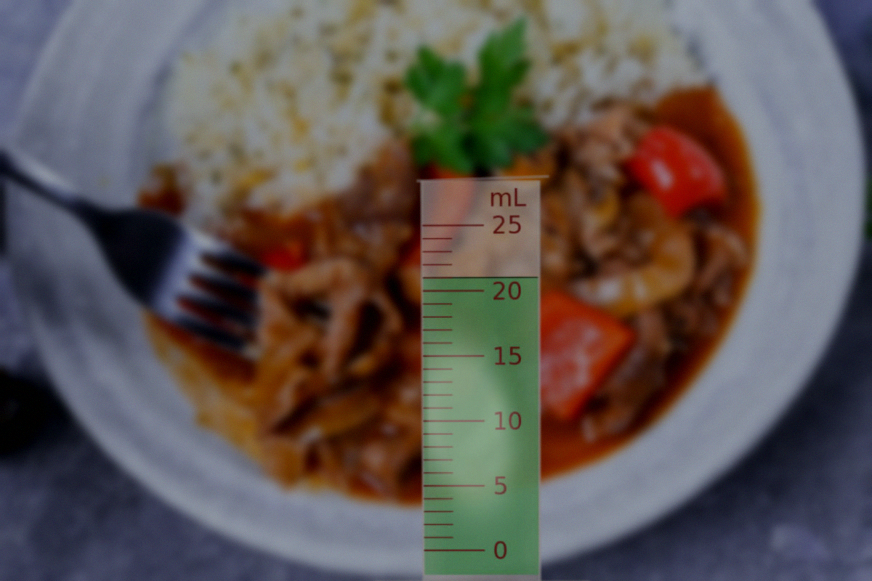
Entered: 21 mL
